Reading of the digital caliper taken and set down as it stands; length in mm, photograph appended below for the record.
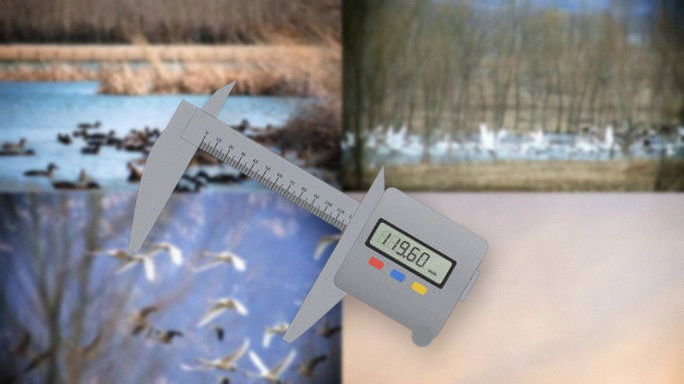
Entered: 119.60 mm
